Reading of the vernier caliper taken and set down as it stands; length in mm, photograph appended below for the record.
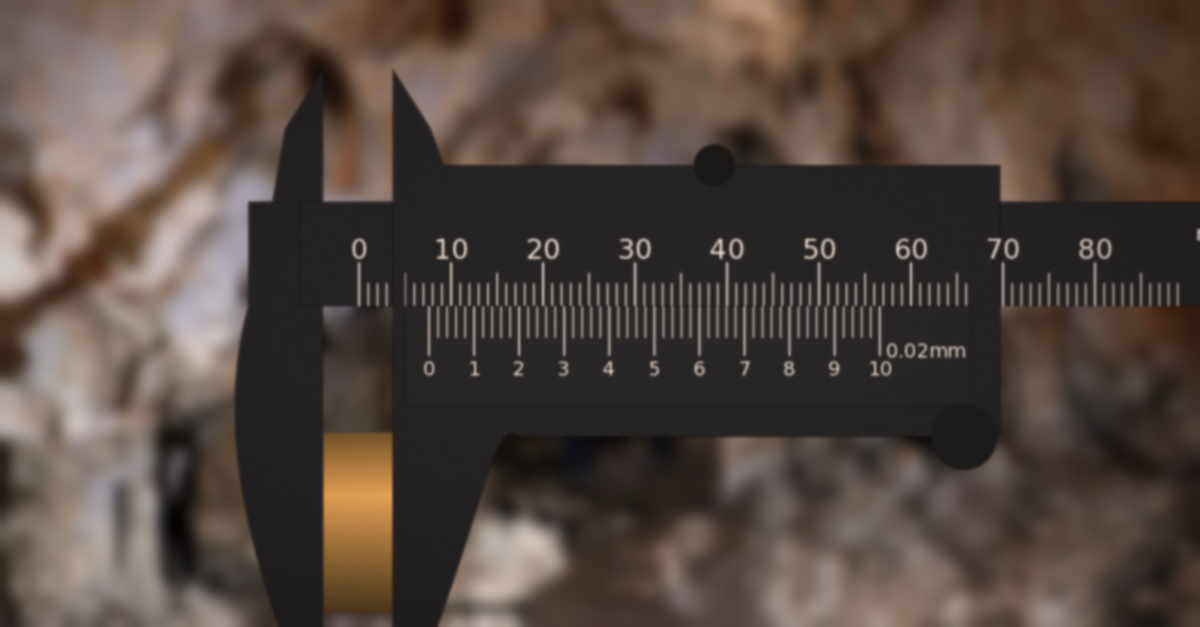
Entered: 7.6 mm
